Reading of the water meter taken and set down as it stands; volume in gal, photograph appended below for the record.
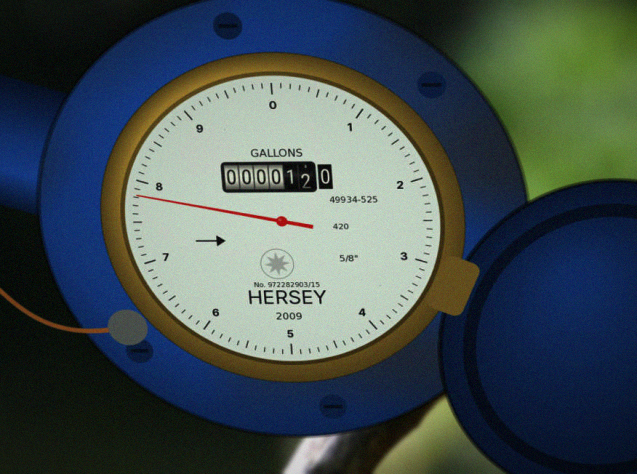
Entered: 117.8 gal
